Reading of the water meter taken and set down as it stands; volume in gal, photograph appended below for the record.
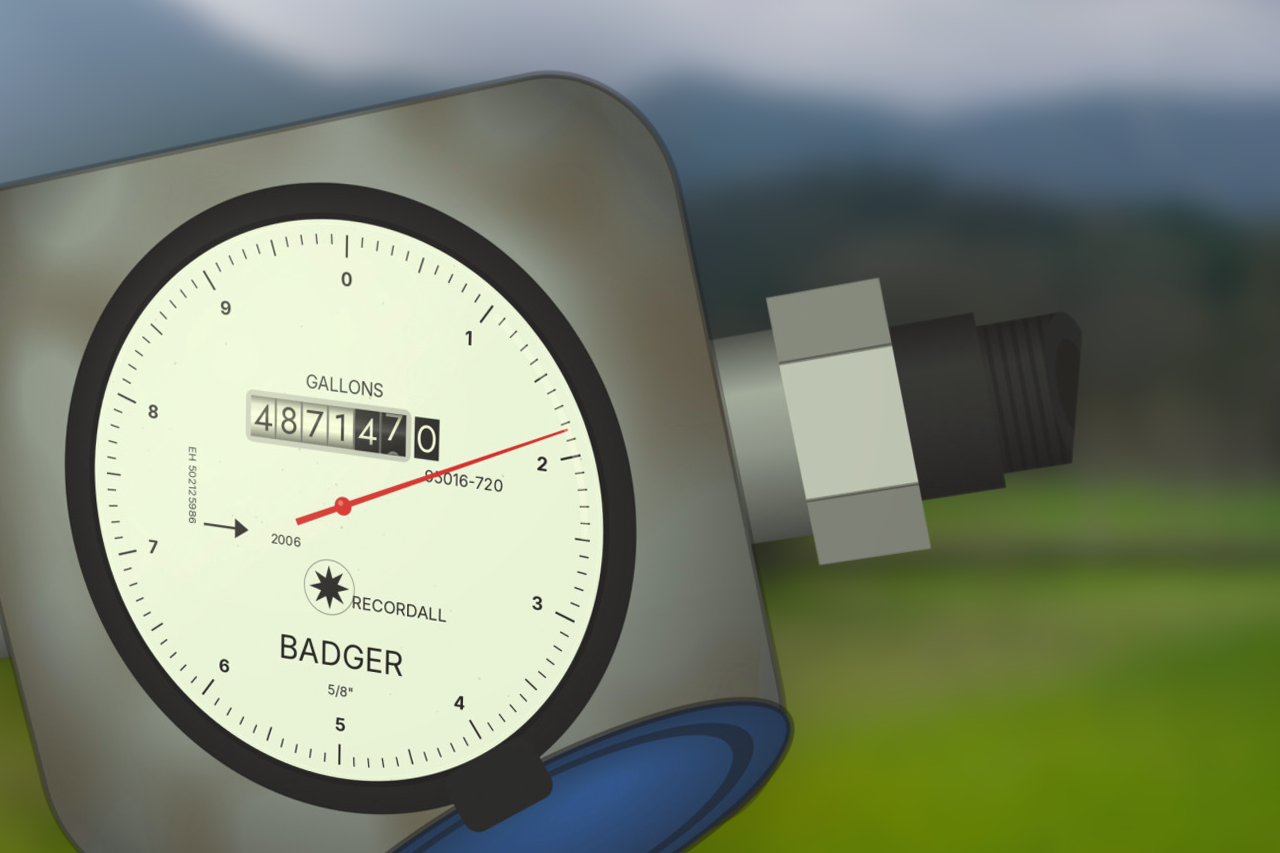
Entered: 4871471.8 gal
